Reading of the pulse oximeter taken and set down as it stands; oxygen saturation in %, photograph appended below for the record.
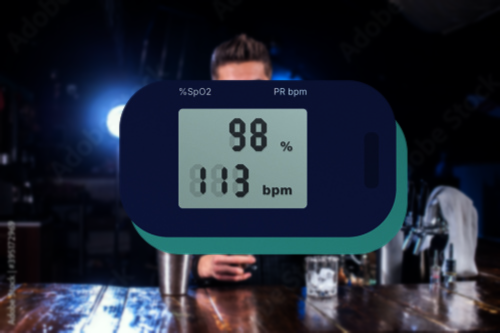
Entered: 98 %
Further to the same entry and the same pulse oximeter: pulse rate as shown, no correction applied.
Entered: 113 bpm
